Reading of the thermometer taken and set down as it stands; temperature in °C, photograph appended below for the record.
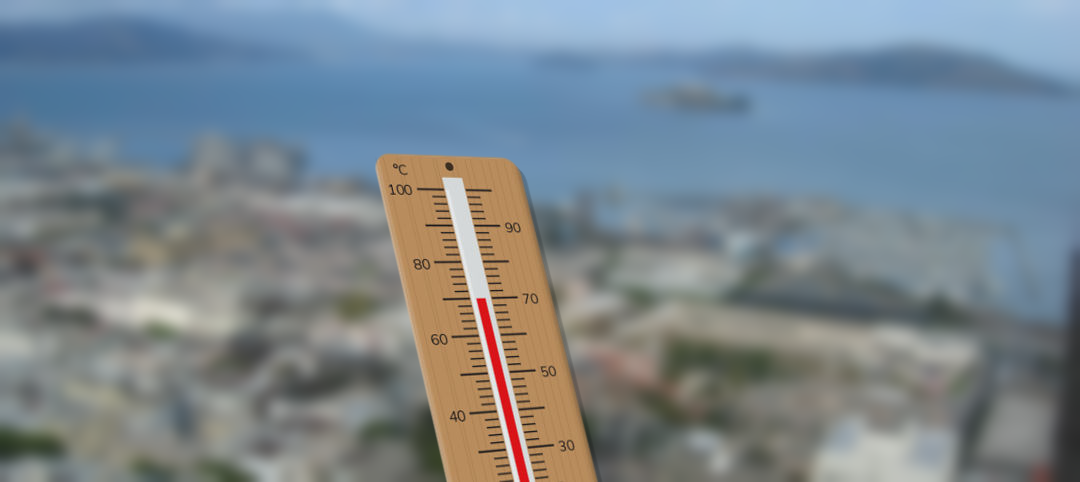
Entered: 70 °C
